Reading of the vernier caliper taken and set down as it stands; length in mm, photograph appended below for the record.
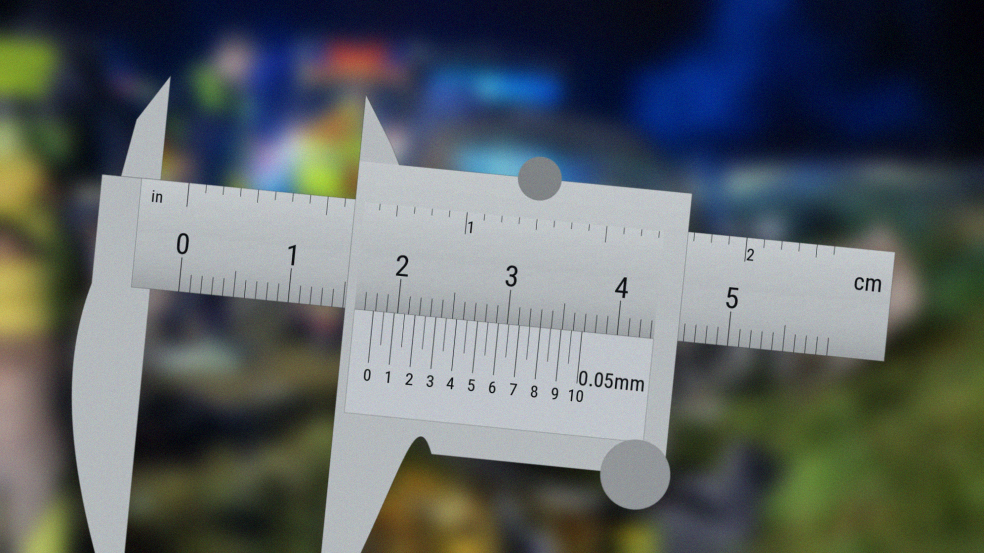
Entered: 17.8 mm
